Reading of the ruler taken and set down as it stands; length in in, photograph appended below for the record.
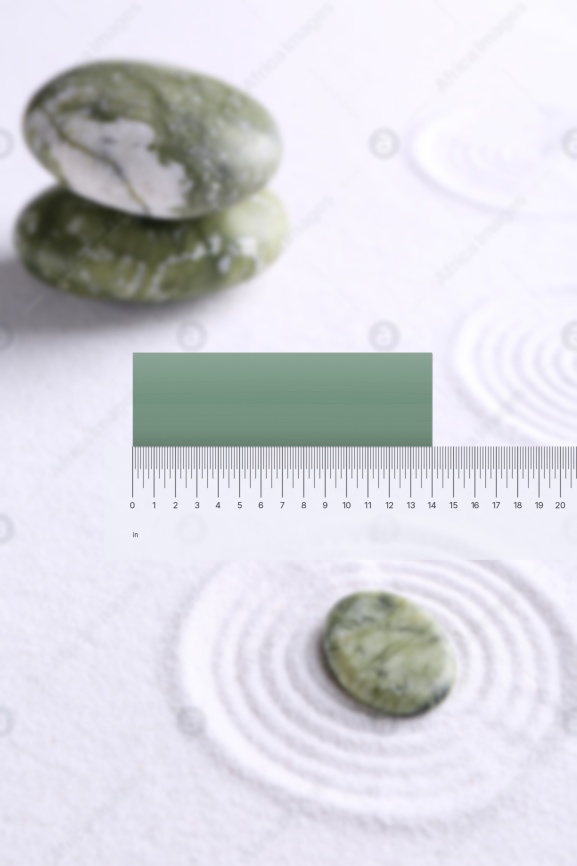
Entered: 14 in
